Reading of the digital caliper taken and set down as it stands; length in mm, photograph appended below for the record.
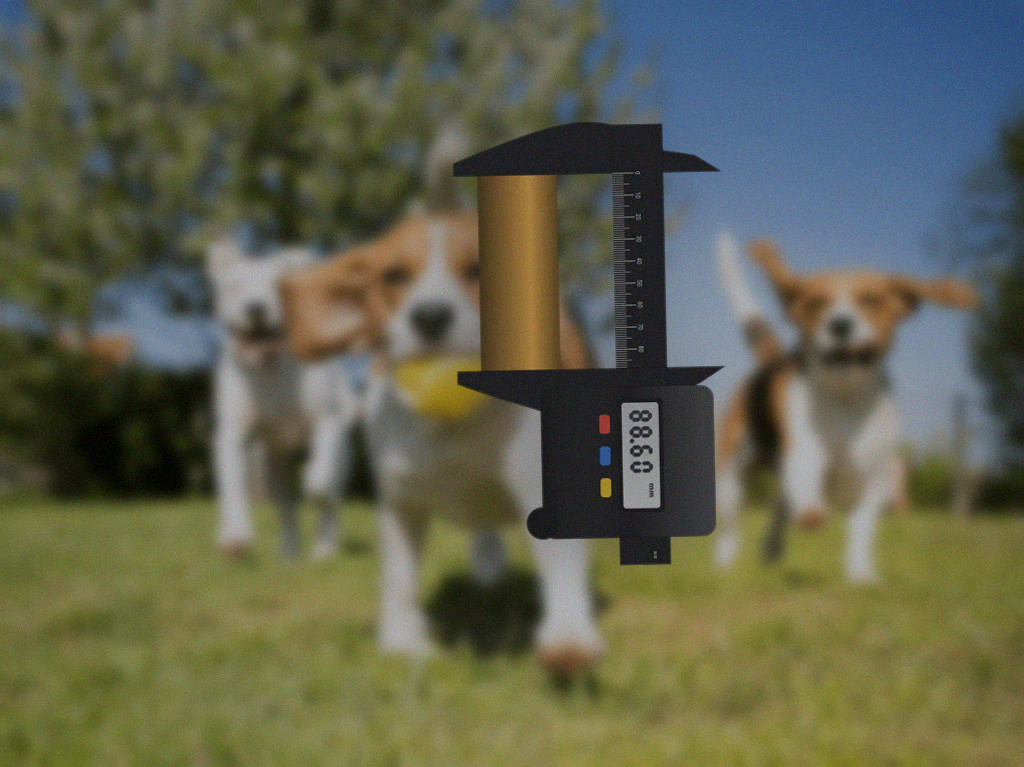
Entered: 88.60 mm
